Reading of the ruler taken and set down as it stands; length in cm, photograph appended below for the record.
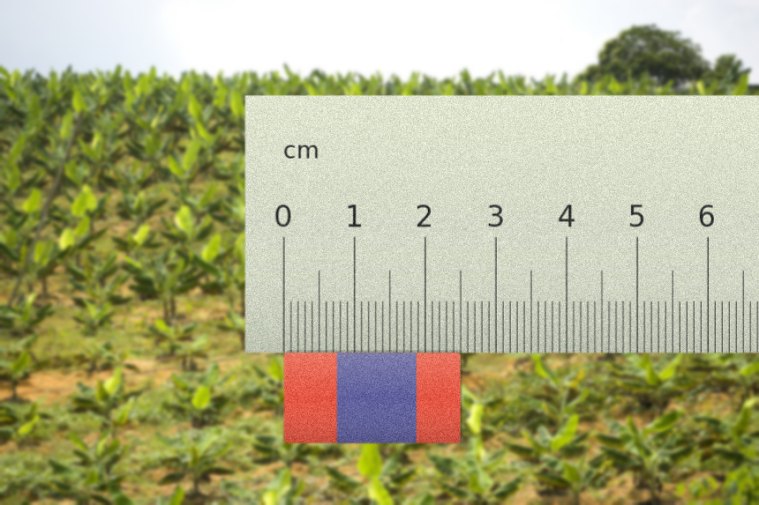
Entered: 2.5 cm
